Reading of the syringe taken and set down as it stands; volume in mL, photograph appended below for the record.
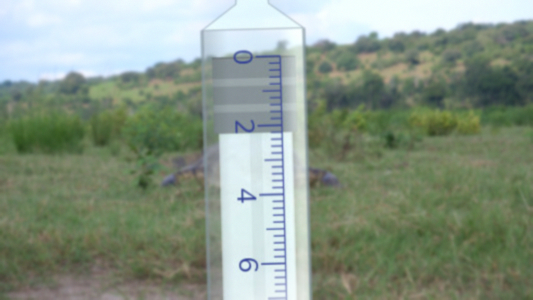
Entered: 0 mL
